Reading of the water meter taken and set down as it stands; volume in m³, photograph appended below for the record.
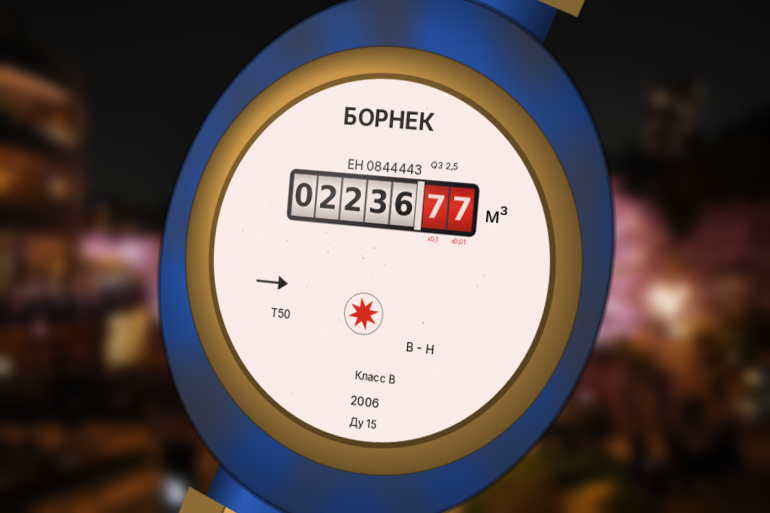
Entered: 2236.77 m³
